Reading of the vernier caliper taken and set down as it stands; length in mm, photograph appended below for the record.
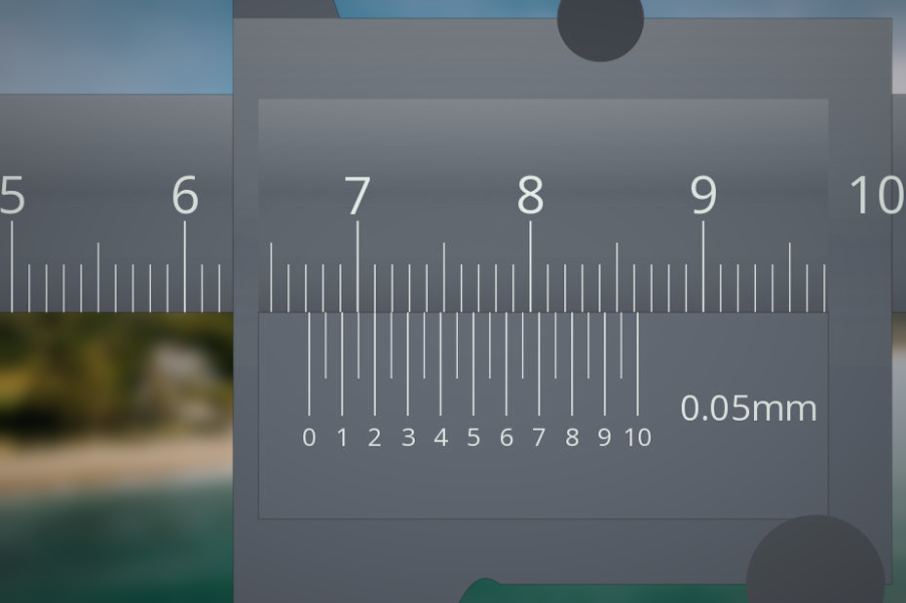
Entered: 67.2 mm
